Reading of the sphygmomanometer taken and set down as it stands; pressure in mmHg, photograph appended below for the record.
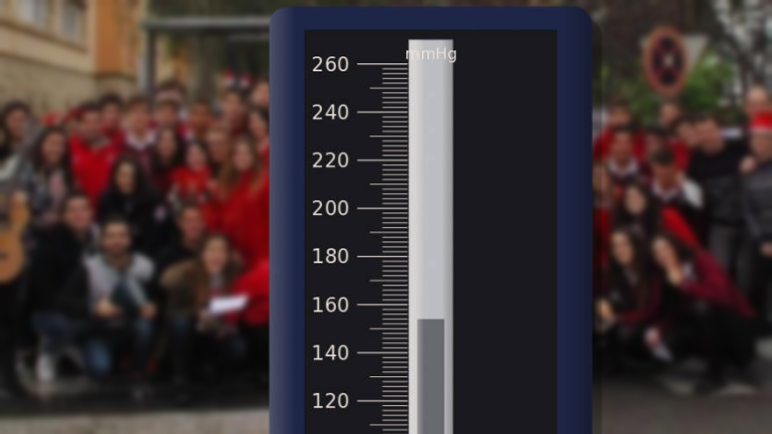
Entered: 154 mmHg
